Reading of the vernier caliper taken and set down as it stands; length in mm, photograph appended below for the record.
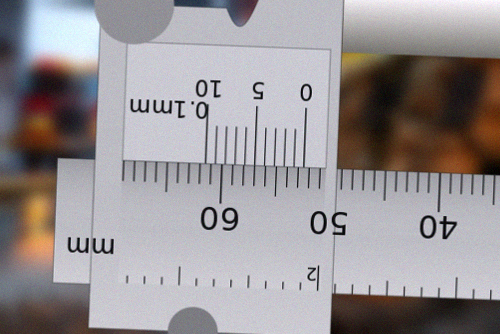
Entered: 52.5 mm
